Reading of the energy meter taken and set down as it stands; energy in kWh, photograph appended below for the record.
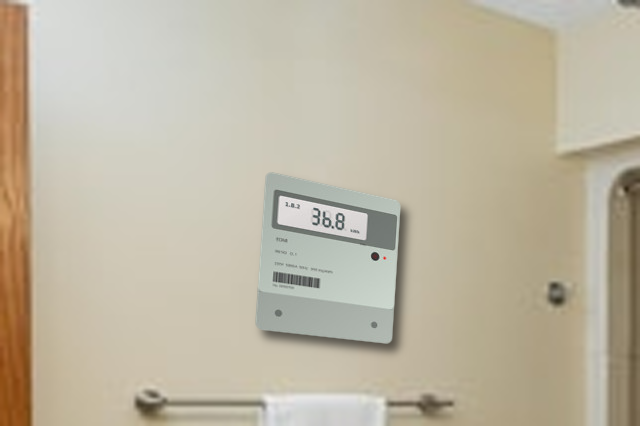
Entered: 36.8 kWh
